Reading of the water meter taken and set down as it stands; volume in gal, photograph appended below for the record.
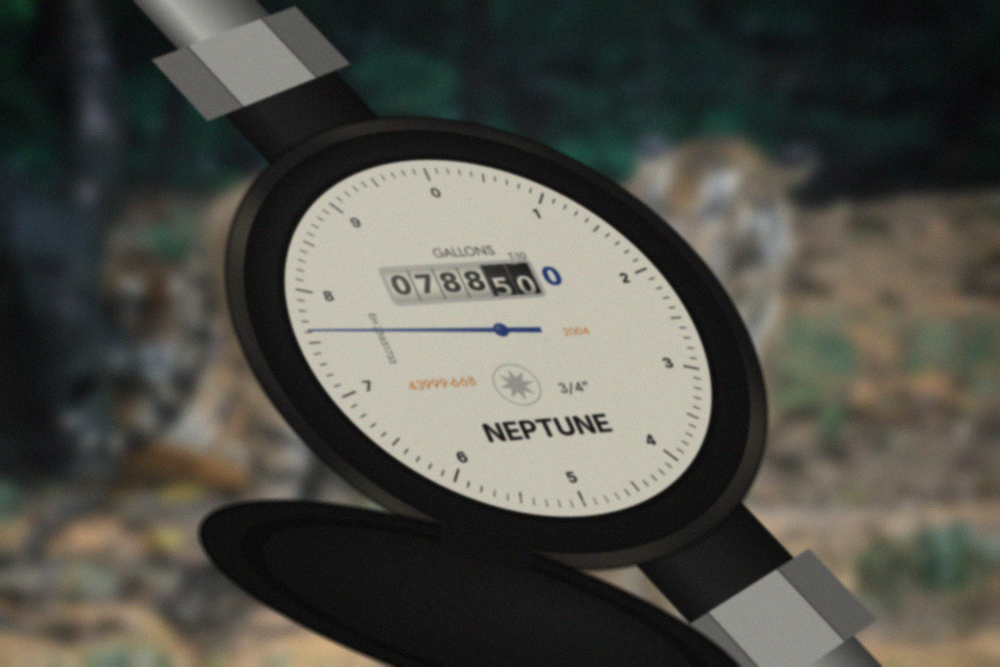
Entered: 788497.6 gal
